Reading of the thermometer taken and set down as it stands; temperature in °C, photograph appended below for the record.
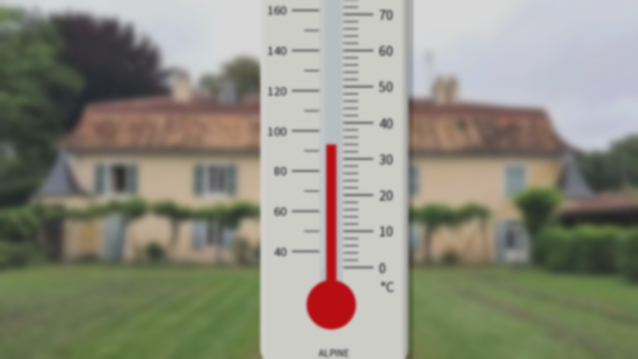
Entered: 34 °C
